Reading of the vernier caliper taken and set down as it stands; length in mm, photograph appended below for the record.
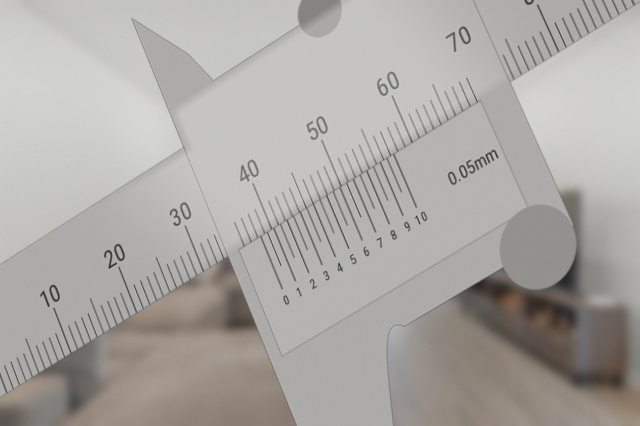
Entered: 38.4 mm
